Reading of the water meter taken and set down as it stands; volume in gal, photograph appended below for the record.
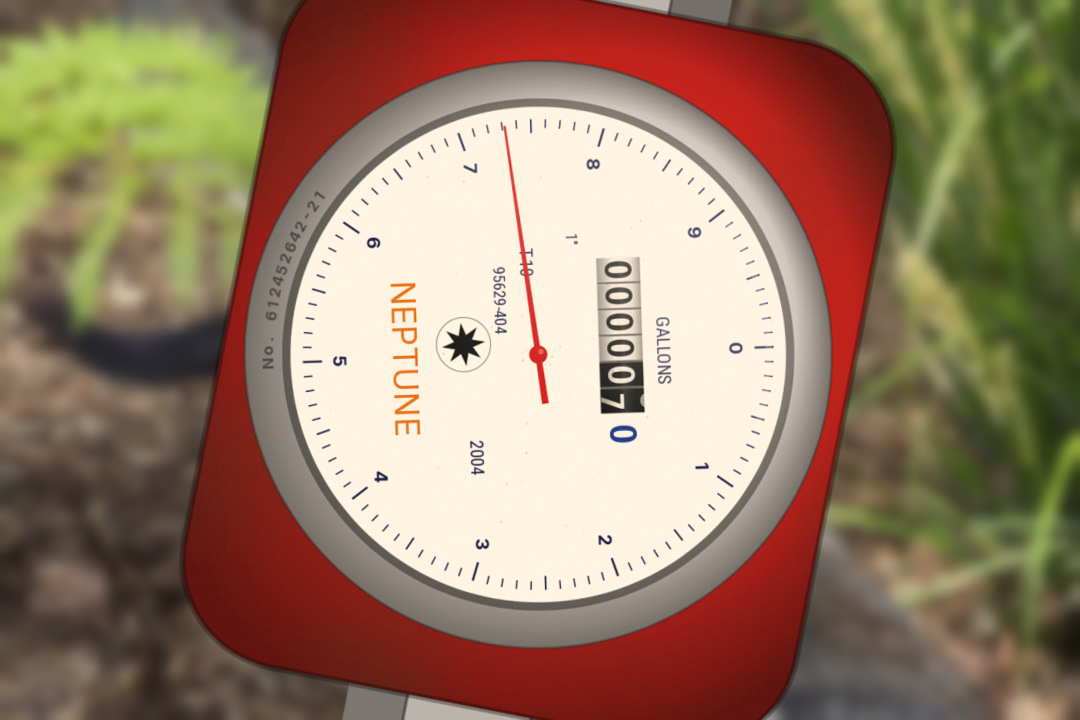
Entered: 67.3 gal
